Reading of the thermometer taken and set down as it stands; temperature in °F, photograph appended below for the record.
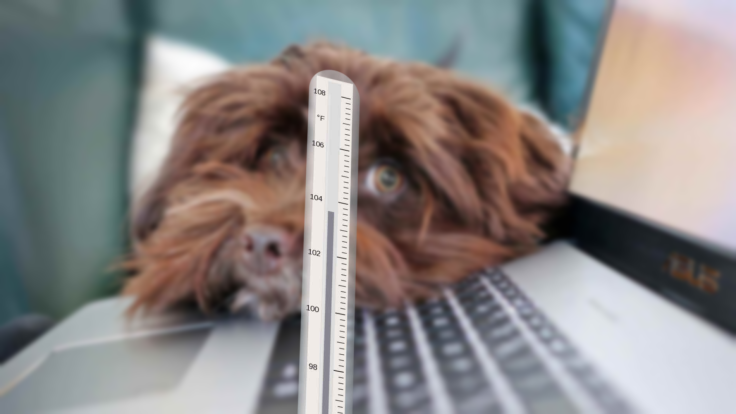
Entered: 103.6 °F
